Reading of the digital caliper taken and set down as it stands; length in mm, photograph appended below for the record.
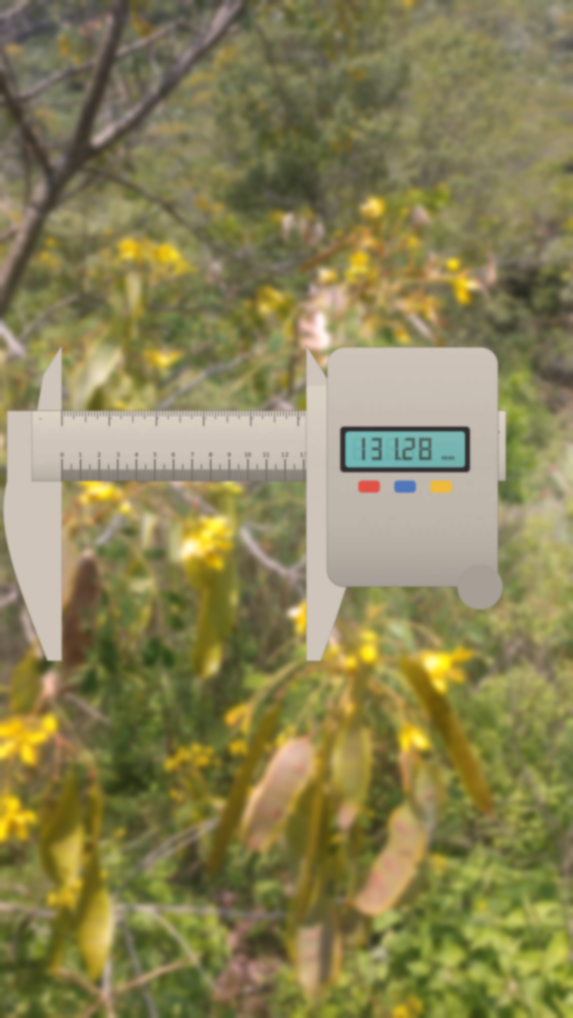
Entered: 131.28 mm
